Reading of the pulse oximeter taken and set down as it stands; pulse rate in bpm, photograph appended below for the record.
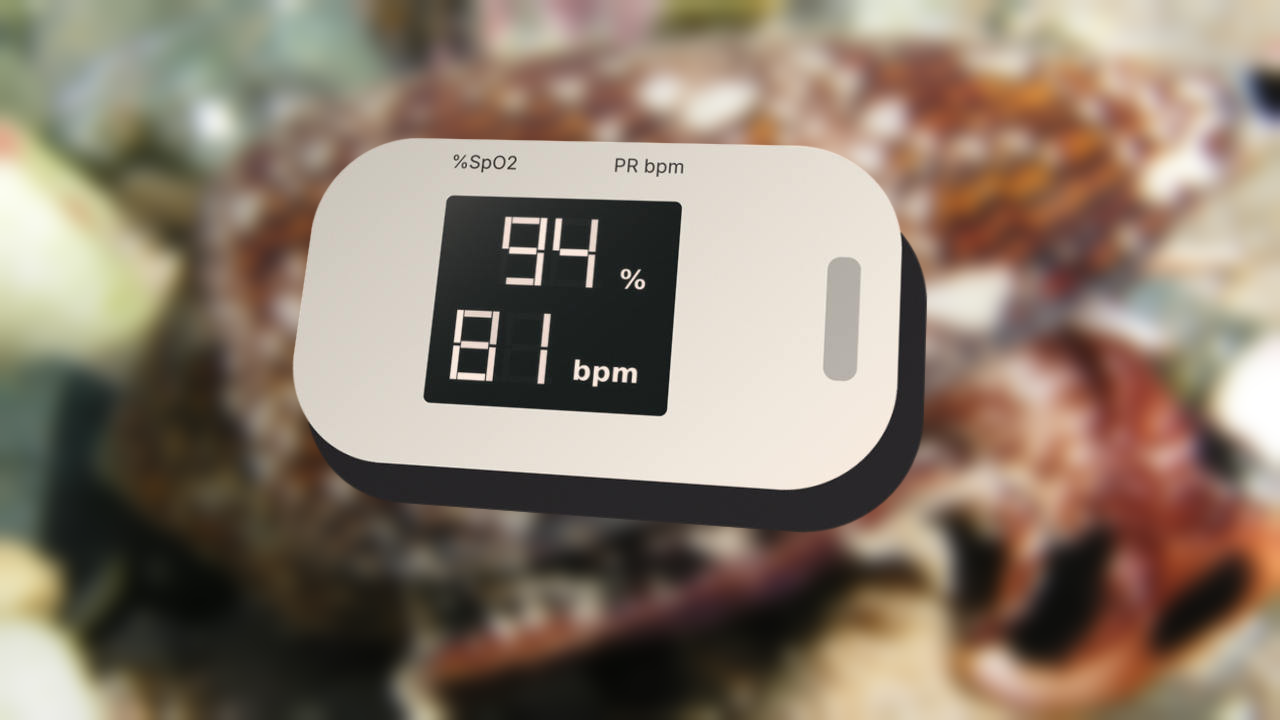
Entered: 81 bpm
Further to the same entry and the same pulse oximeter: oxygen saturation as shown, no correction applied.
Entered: 94 %
